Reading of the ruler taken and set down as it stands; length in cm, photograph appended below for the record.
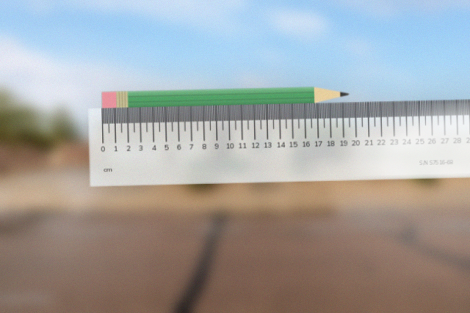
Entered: 19.5 cm
